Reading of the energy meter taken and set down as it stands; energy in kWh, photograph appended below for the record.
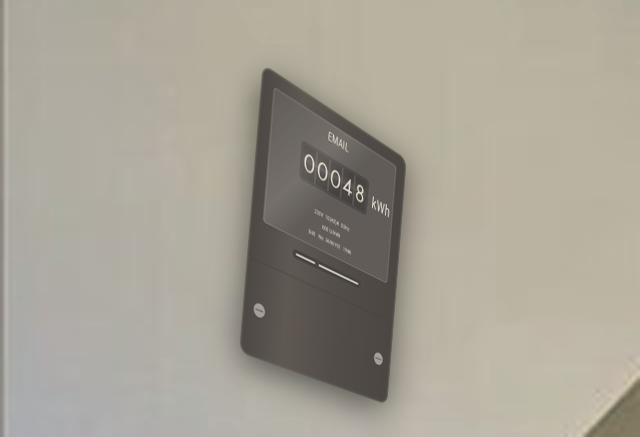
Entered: 48 kWh
